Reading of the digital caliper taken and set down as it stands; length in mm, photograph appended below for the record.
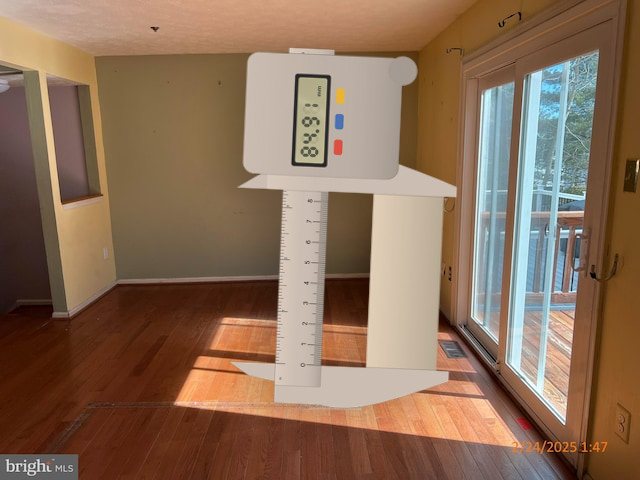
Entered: 84.91 mm
